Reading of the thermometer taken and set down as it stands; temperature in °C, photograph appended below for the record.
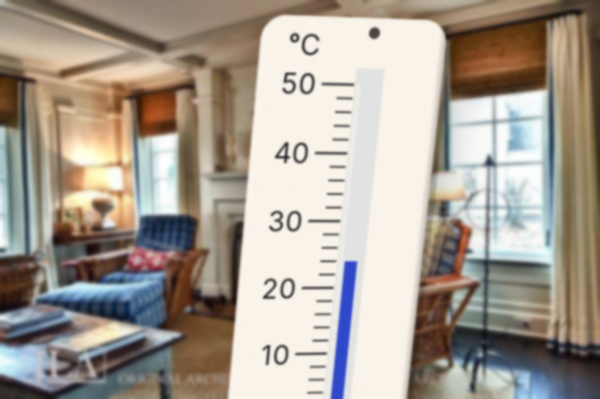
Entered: 24 °C
